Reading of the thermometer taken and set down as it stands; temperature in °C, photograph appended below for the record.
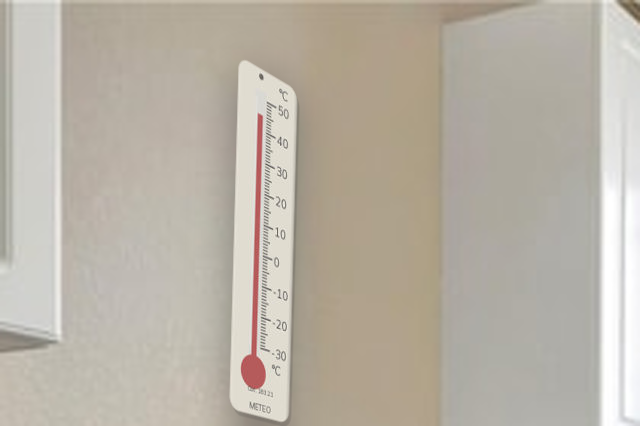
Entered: 45 °C
